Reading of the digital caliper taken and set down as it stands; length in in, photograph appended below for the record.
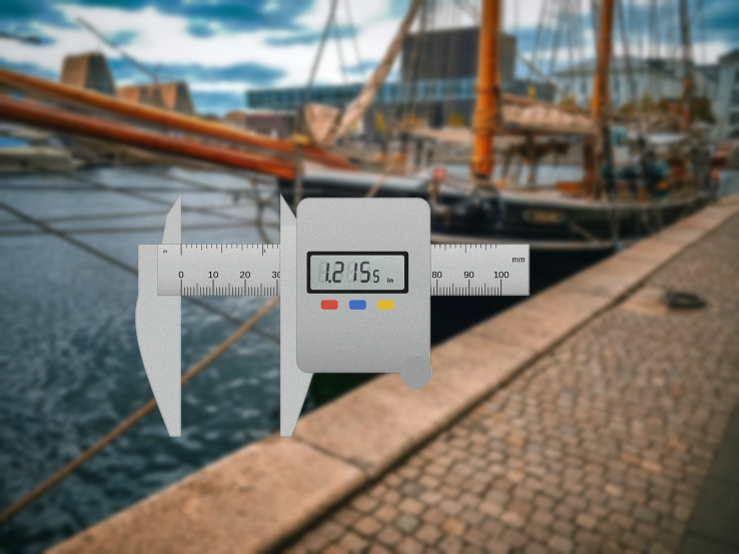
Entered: 1.2155 in
